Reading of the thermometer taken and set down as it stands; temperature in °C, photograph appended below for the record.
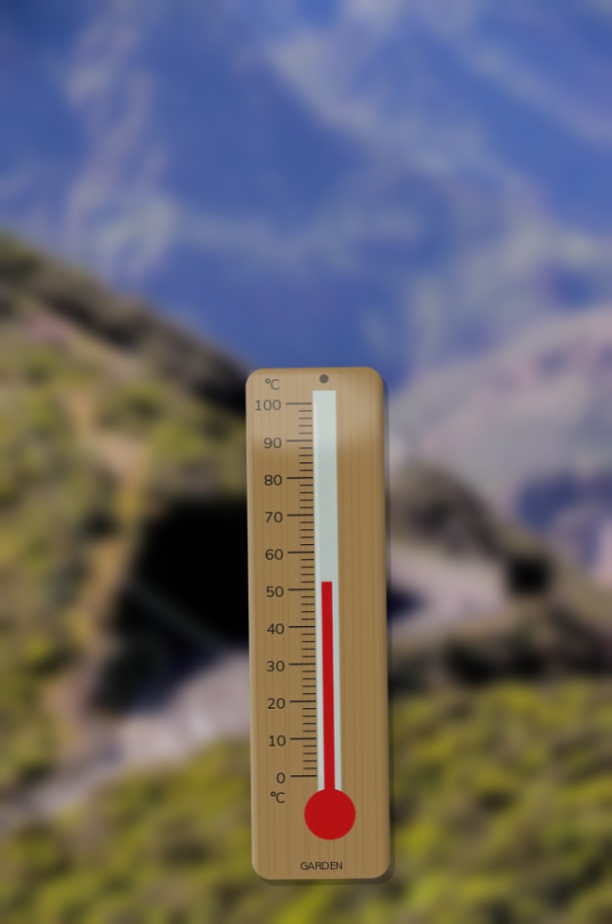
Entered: 52 °C
